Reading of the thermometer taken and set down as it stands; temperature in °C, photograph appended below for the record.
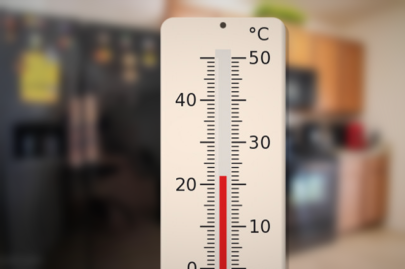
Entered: 22 °C
